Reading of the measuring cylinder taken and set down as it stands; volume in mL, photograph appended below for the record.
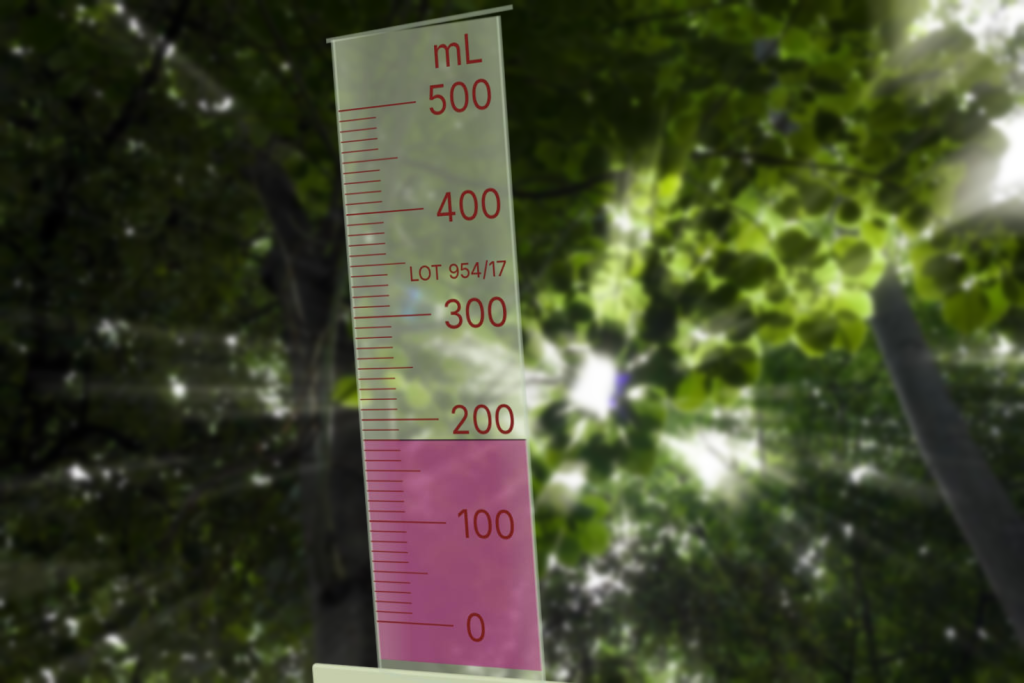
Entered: 180 mL
